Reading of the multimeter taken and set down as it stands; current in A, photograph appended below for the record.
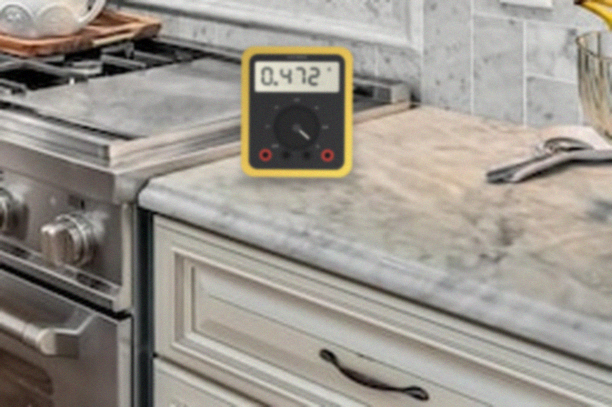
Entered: 0.472 A
